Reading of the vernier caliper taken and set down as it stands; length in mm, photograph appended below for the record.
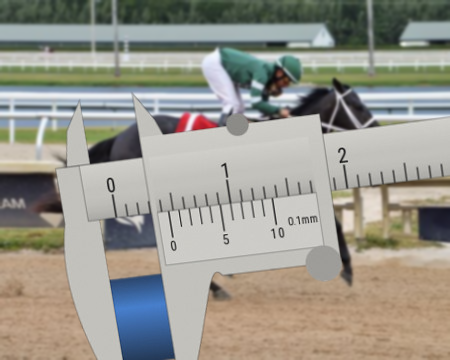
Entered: 4.6 mm
